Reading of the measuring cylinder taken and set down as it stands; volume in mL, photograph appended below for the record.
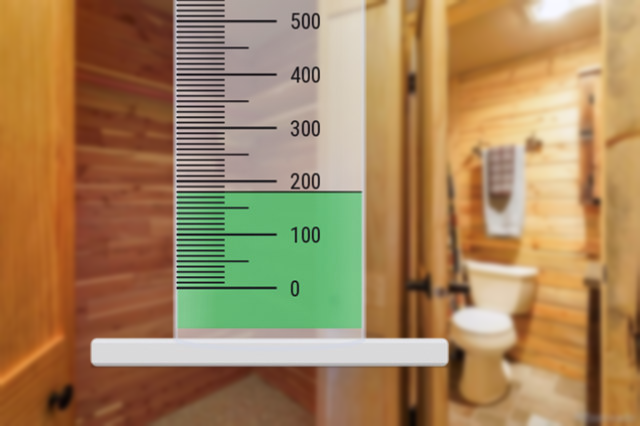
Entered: 180 mL
